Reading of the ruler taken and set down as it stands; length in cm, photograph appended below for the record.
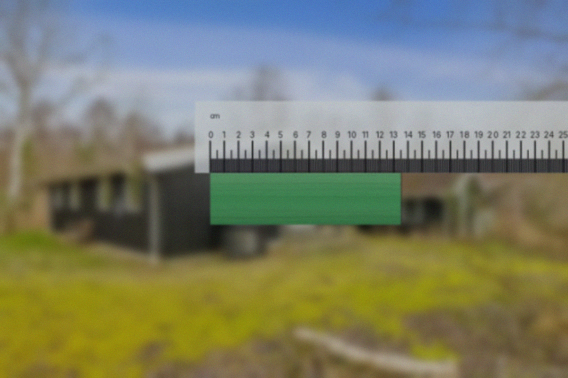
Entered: 13.5 cm
